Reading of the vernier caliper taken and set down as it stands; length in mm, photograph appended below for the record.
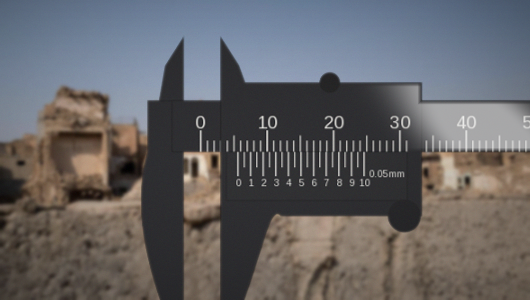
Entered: 5.6 mm
